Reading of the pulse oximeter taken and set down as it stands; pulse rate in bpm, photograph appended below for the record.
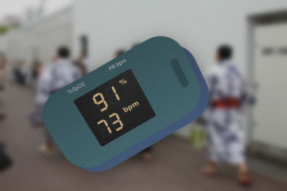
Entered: 73 bpm
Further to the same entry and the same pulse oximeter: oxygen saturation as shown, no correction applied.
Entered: 91 %
